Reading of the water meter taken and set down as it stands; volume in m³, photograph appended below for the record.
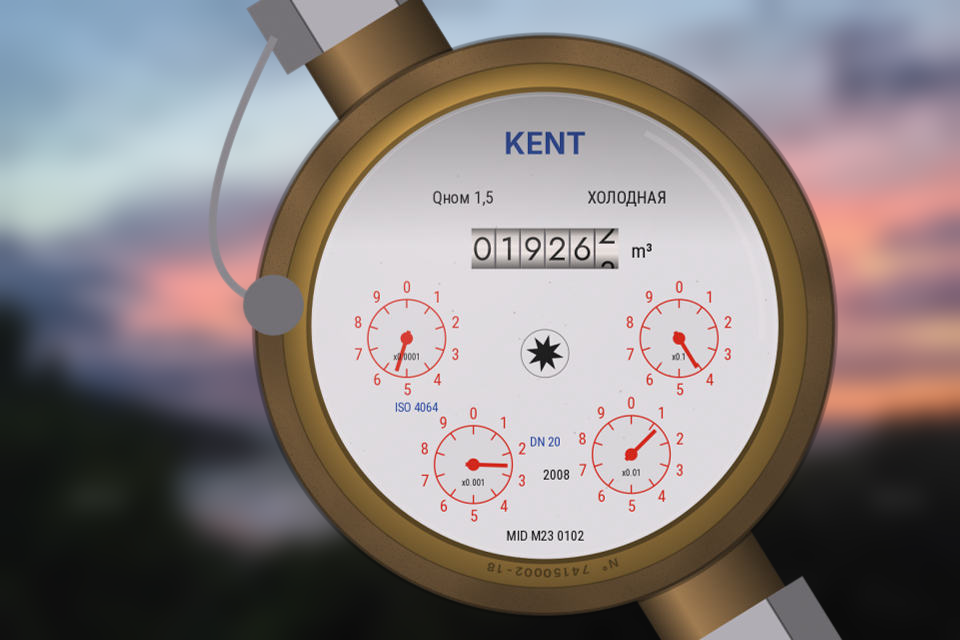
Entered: 19262.4125 m³
